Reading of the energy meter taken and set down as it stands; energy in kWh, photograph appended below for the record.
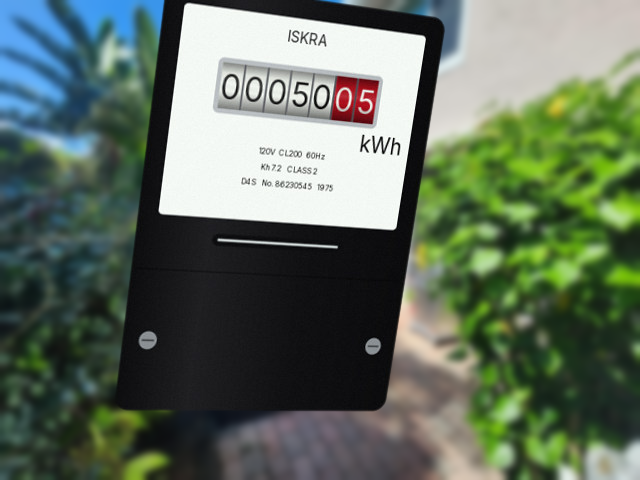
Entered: 50.05 kWh
